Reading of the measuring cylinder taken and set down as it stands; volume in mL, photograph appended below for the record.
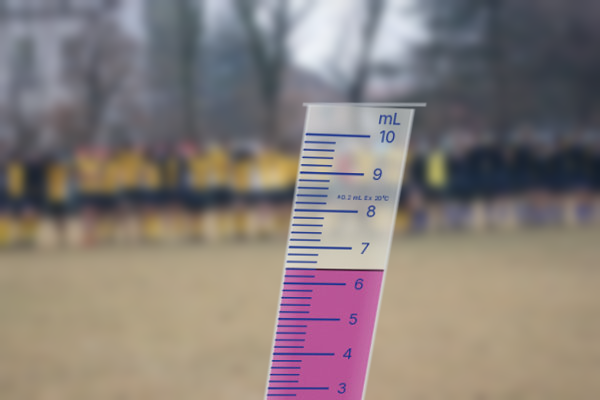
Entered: 6.4 mL
